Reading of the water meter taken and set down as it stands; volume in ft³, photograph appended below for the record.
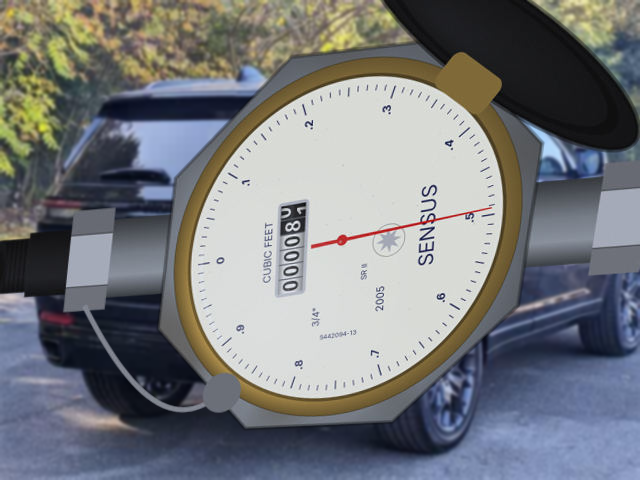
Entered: 80.49 ft³
